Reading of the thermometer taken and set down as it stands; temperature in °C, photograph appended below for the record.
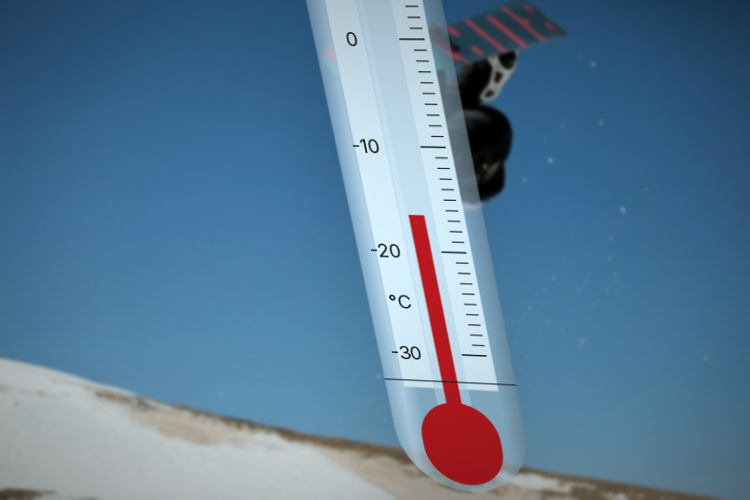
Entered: -16.5 °C
